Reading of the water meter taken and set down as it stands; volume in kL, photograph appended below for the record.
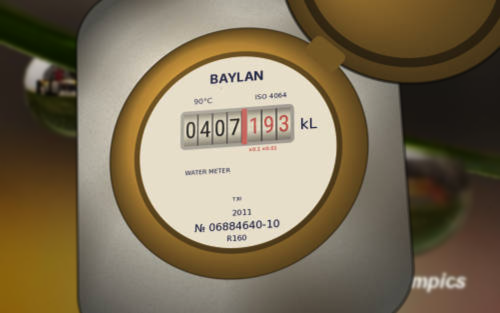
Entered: 407.193 kL
